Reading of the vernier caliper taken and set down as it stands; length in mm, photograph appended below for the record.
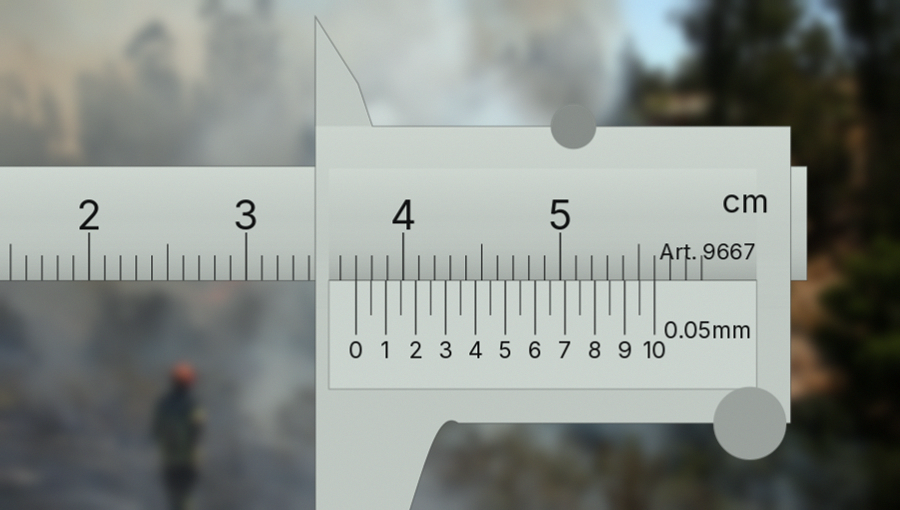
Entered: 37.0 mm
